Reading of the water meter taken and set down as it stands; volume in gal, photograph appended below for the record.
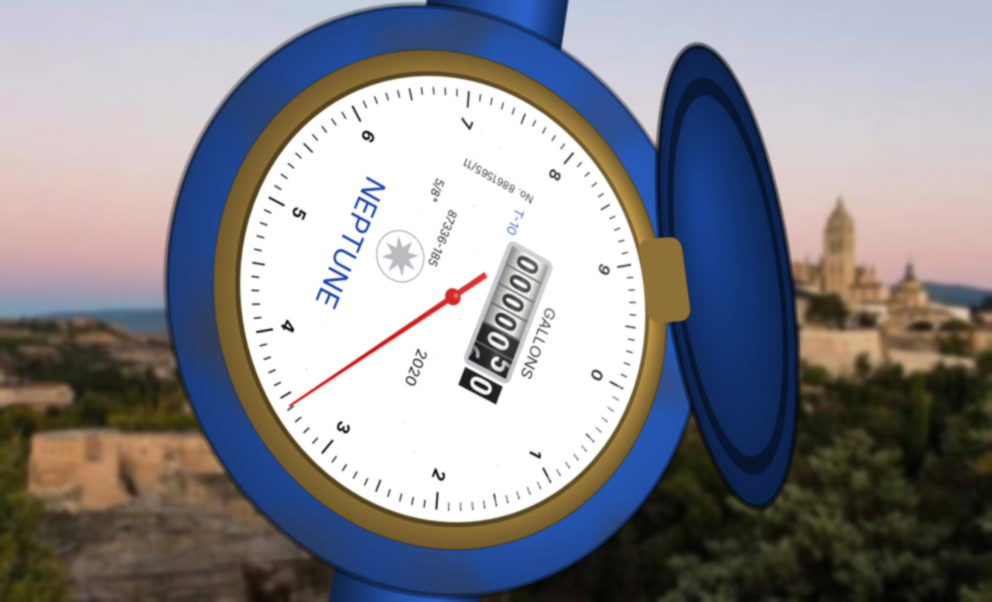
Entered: 53.4 gal
